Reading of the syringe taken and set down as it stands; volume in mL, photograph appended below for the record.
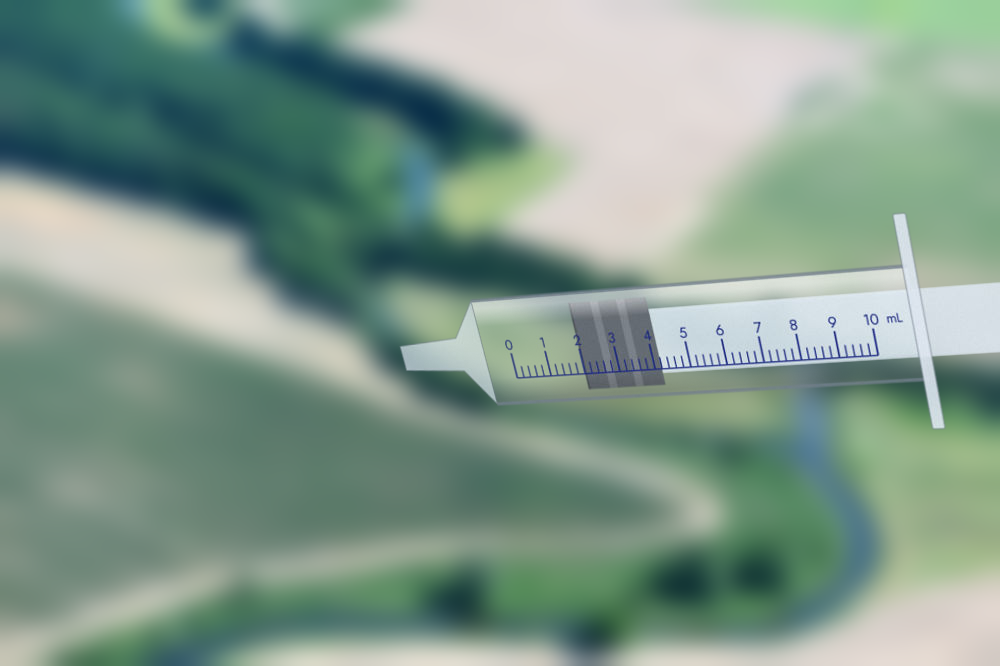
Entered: 2 mL
